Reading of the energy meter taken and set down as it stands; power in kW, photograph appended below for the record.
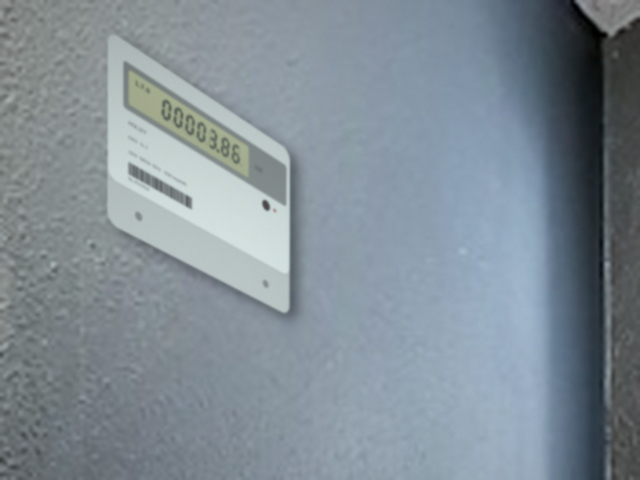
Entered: 3.86 kW
